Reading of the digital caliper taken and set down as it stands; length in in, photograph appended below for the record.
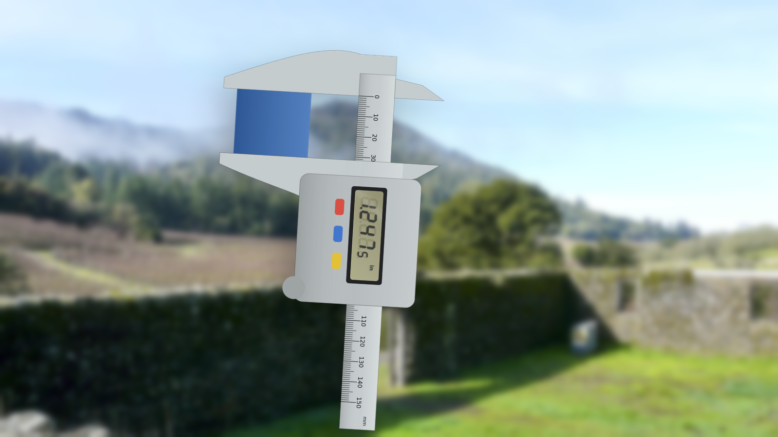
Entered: 1.2475 in
